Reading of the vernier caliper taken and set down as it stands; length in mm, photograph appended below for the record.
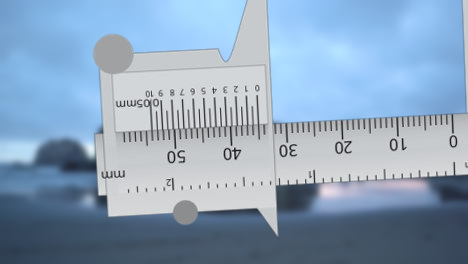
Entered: 35.0 mm
